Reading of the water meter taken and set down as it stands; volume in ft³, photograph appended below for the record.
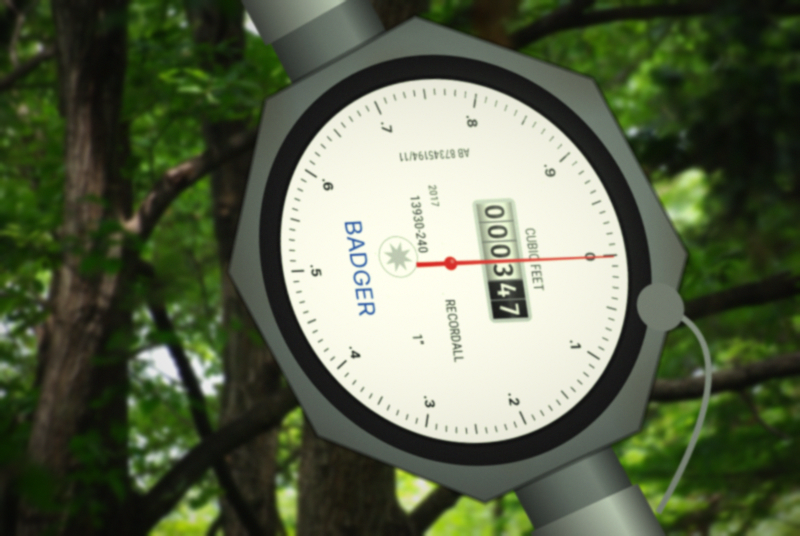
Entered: 347.00 ft³
